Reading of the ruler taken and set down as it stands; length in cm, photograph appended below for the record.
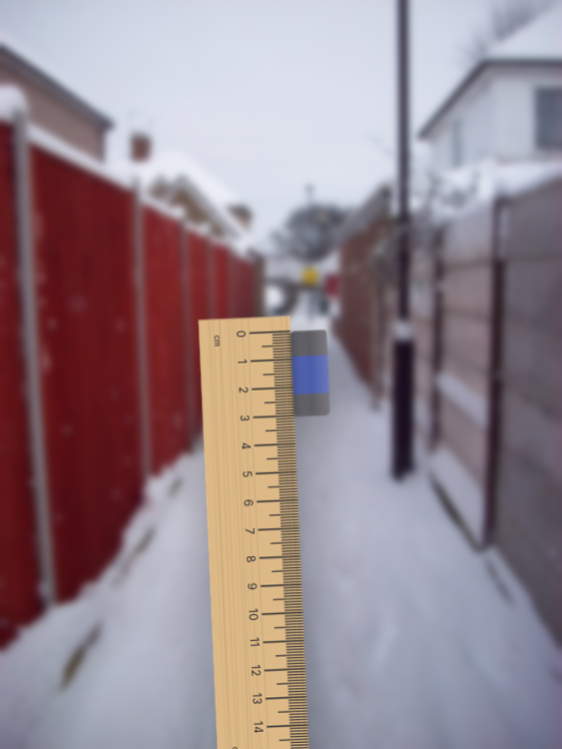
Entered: 3 cm
